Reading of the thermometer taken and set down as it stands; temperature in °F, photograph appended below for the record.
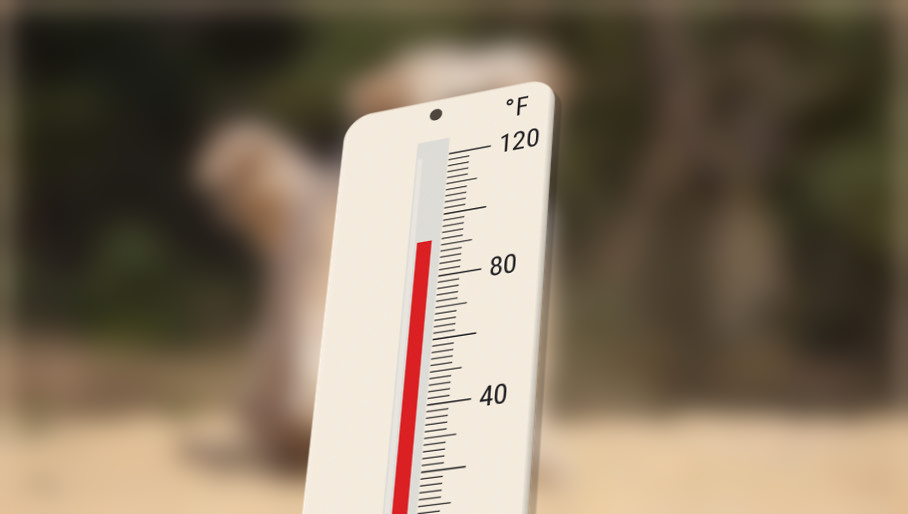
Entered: 92 °F
